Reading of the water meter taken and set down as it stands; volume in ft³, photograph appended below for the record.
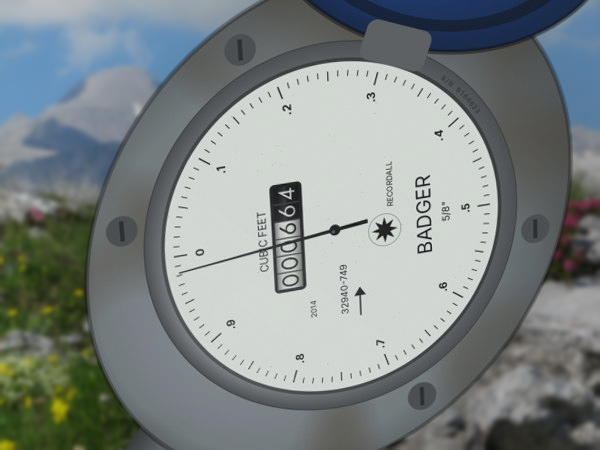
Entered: 663.98 ft³
